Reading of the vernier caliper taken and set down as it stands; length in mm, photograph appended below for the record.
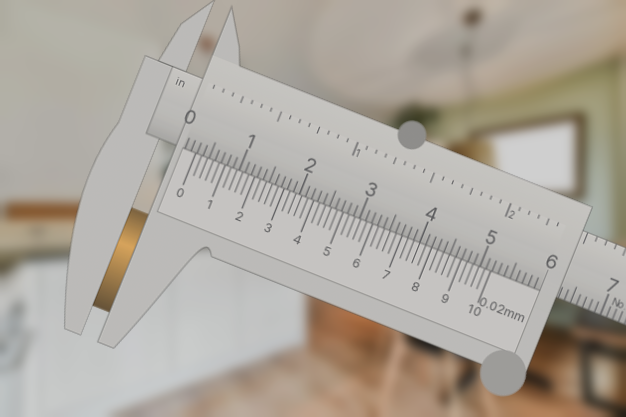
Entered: 2.8 mm
